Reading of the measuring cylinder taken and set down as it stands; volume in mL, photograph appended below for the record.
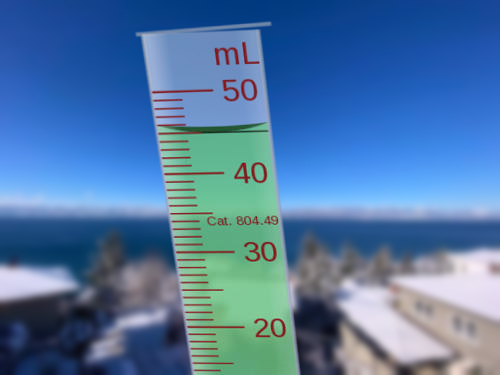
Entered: 45 mL
